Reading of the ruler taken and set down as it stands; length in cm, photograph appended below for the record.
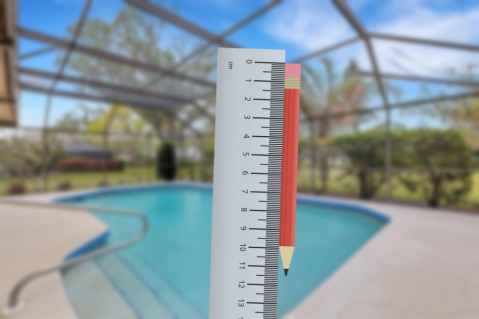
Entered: 11.5 cm
